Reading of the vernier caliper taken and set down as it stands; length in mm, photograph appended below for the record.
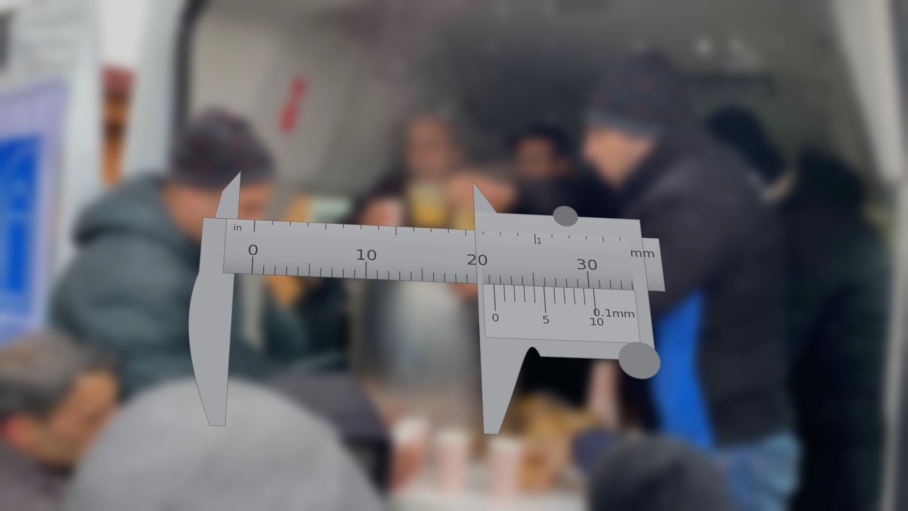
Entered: 21.4 mm
